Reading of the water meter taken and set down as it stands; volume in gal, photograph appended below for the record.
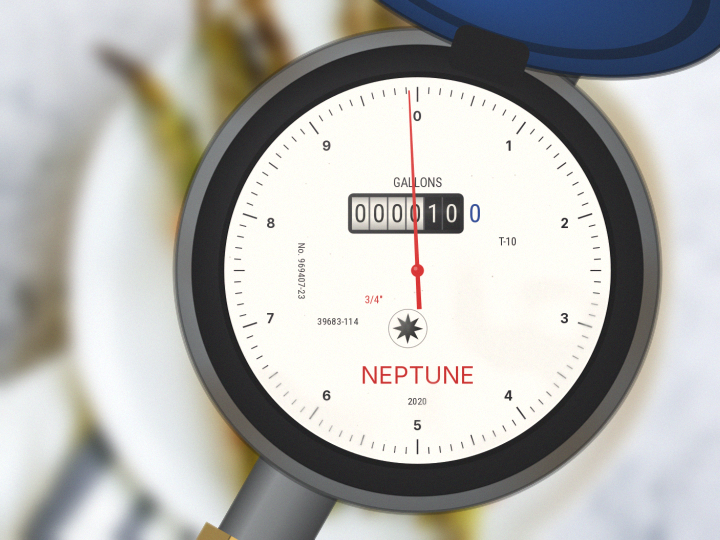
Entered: 99.9 gal
